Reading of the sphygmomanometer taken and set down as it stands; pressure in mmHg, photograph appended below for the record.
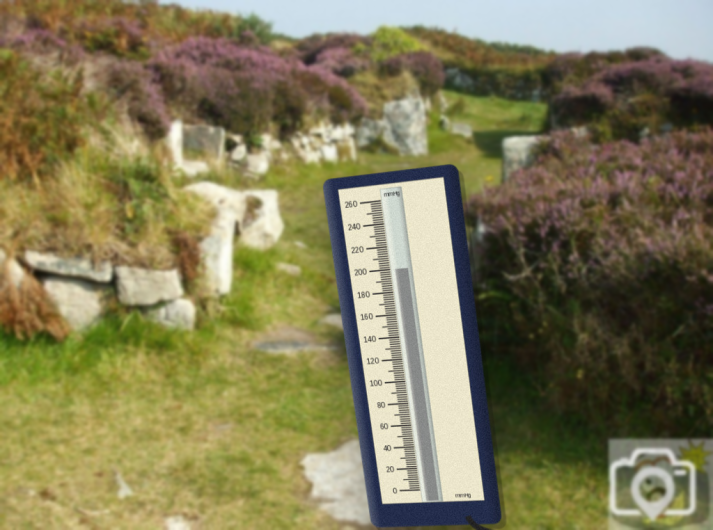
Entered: 200 mmHg
